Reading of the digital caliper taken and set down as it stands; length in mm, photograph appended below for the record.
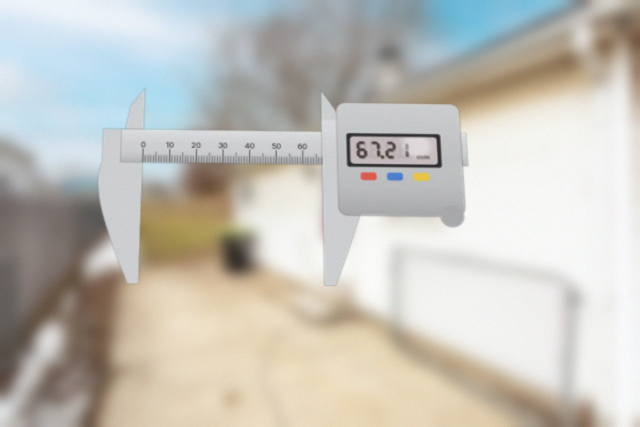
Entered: 67.21 mm
